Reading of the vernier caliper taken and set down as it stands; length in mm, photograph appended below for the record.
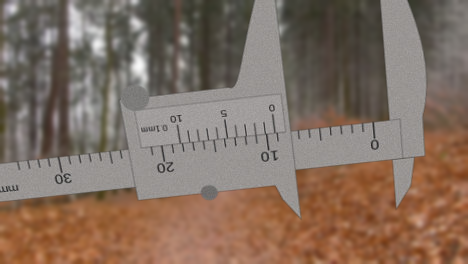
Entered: 9.2 mm
